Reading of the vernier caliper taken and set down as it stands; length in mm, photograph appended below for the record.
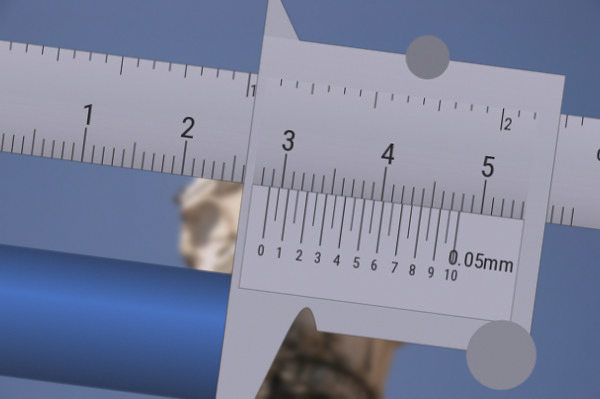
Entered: 28.8 mm
